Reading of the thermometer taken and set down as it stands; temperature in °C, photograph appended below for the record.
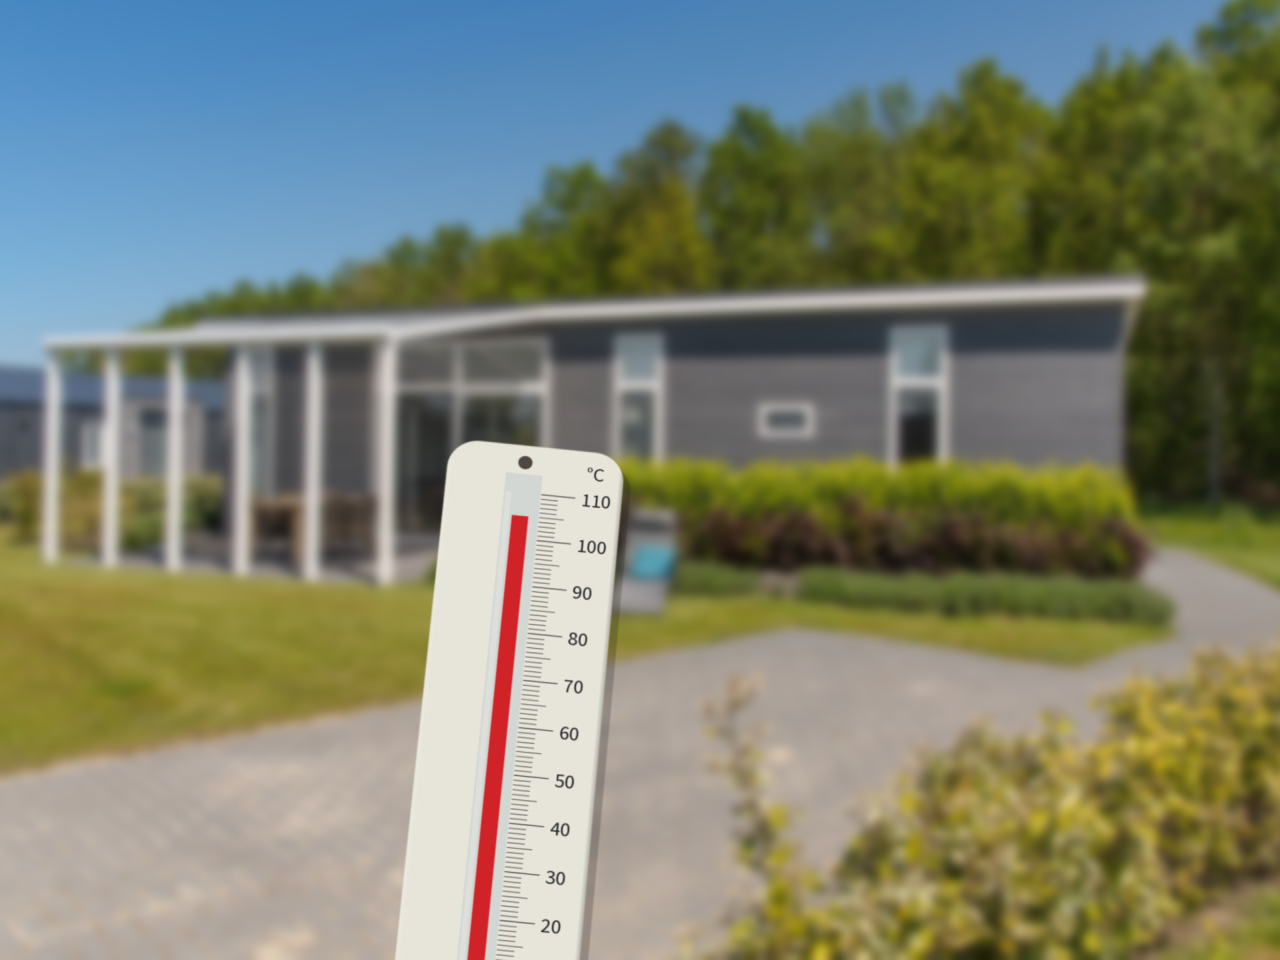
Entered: 105 °C
